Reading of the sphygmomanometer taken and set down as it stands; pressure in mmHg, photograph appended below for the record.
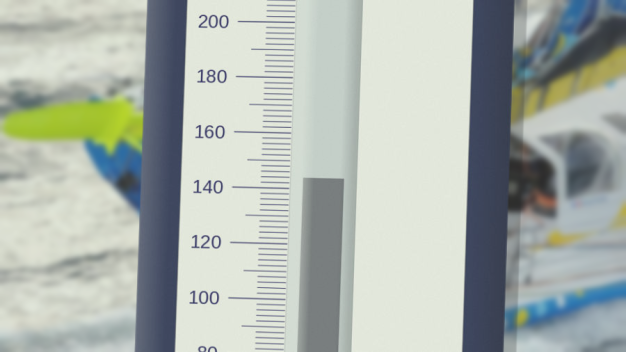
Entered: 144 mmHg
